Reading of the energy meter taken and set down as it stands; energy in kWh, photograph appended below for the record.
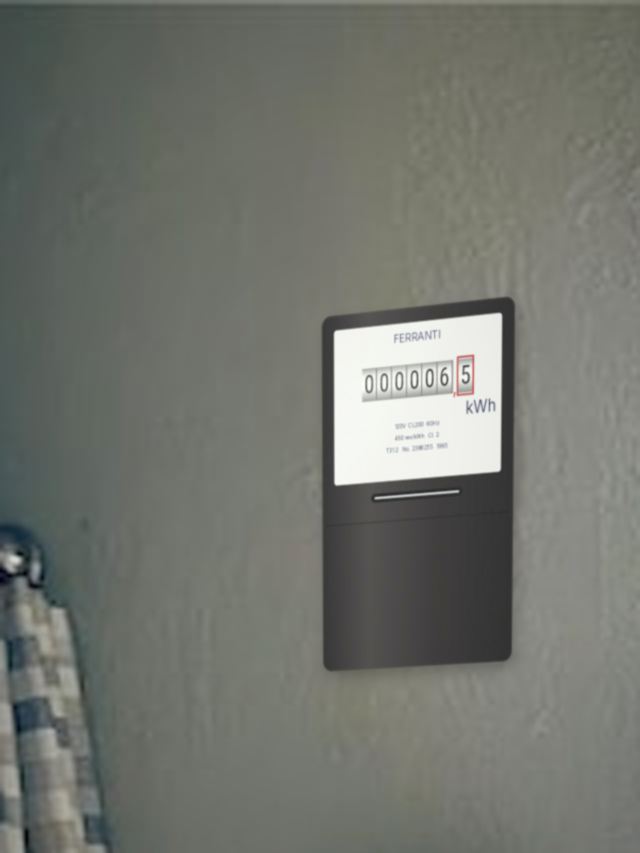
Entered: 6.5 kWh
